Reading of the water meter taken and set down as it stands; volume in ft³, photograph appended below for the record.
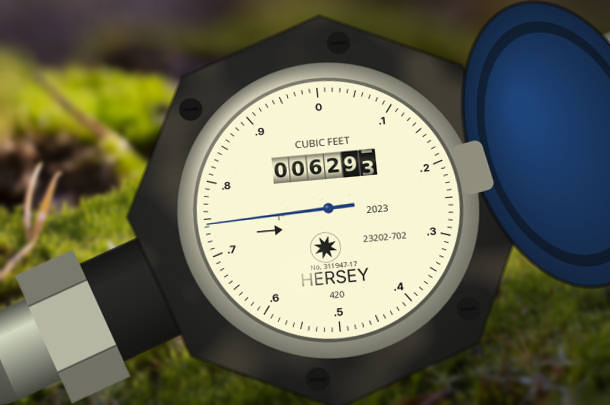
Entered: 6292.74 ft³
